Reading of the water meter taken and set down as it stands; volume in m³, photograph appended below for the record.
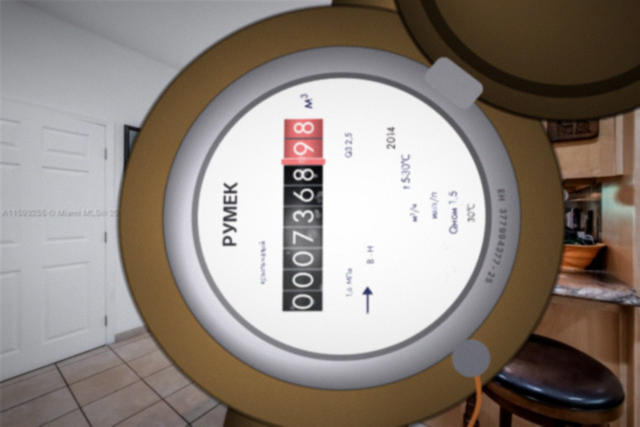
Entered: 7368.98 m³
